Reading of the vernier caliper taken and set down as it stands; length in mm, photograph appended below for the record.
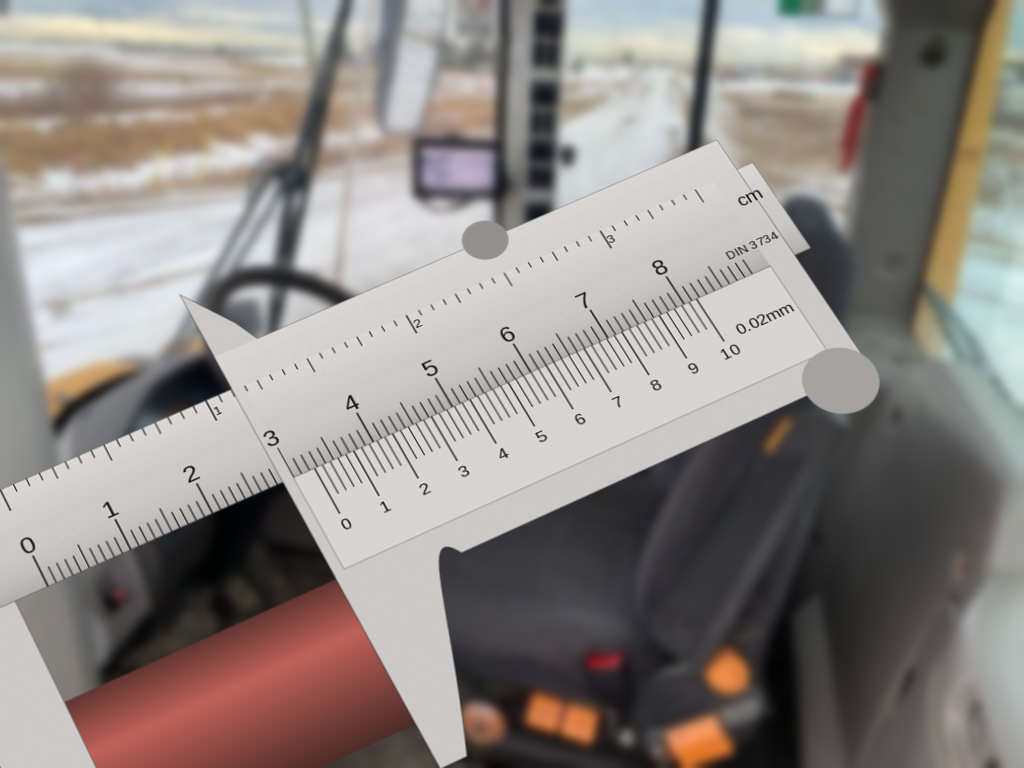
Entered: 32.6 mm
